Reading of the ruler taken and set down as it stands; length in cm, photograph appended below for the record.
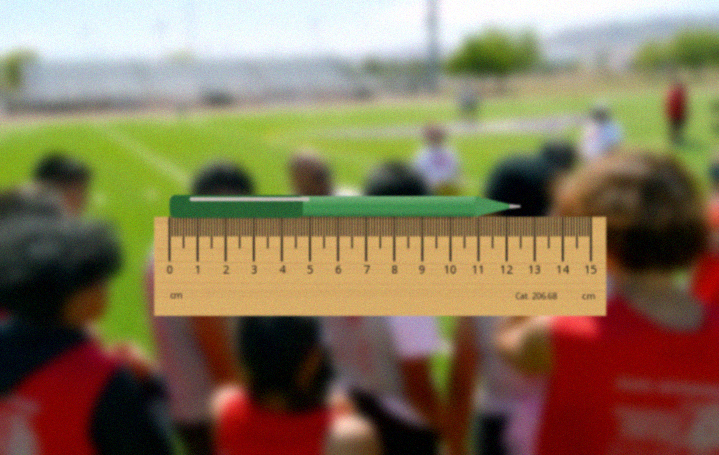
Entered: 12.5 cm
